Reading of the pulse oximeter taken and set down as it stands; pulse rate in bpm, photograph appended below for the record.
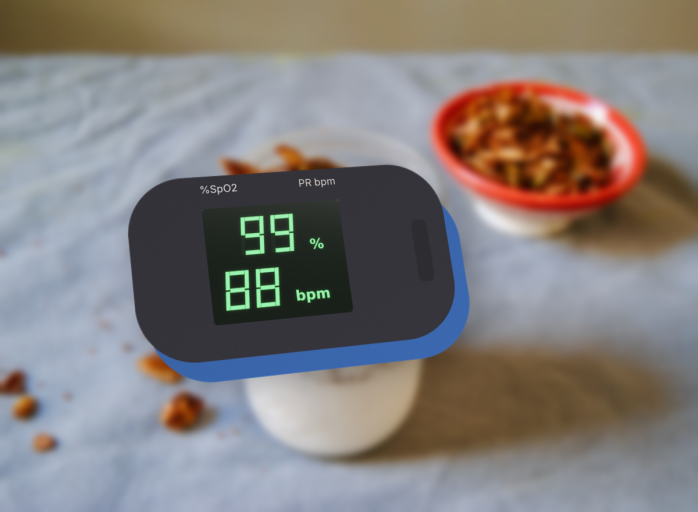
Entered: 88 bpm
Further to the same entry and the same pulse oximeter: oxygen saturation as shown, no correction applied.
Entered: 99 %
